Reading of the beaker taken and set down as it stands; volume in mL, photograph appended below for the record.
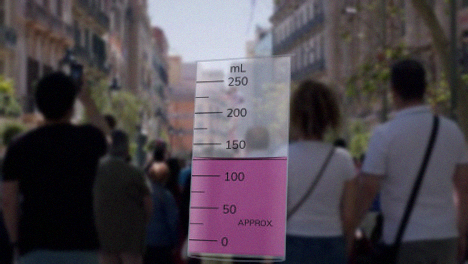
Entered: 125 mL
